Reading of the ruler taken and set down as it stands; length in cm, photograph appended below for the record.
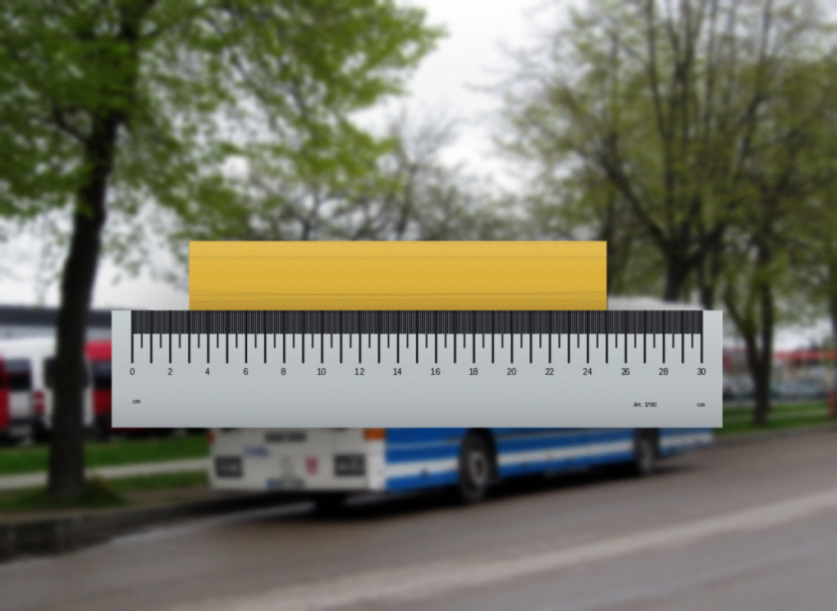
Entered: 22 cm
